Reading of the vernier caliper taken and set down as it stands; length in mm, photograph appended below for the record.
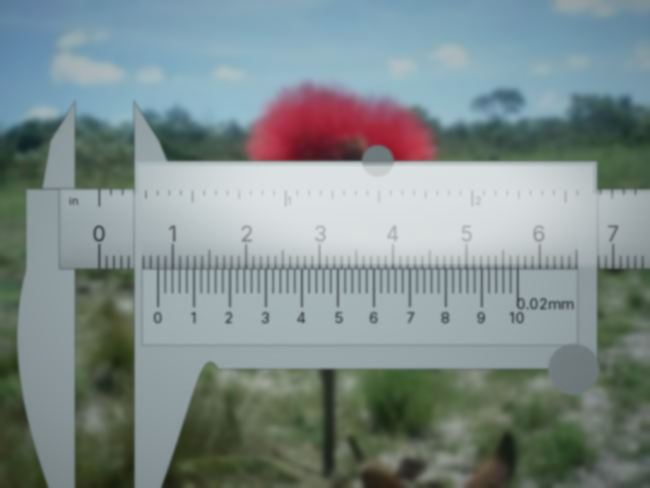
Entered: 8.0 mm
